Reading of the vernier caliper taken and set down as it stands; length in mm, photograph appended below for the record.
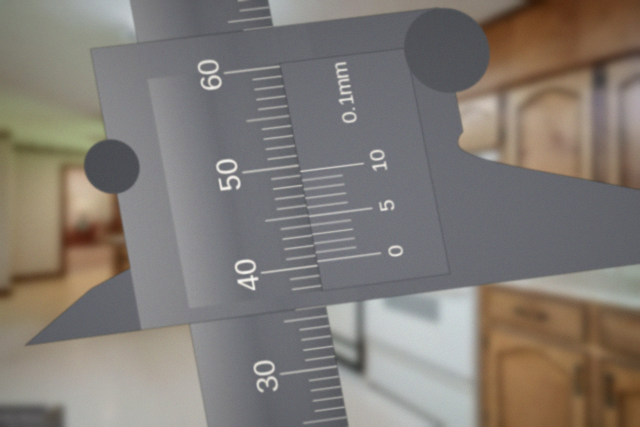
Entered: 40.4 mm
